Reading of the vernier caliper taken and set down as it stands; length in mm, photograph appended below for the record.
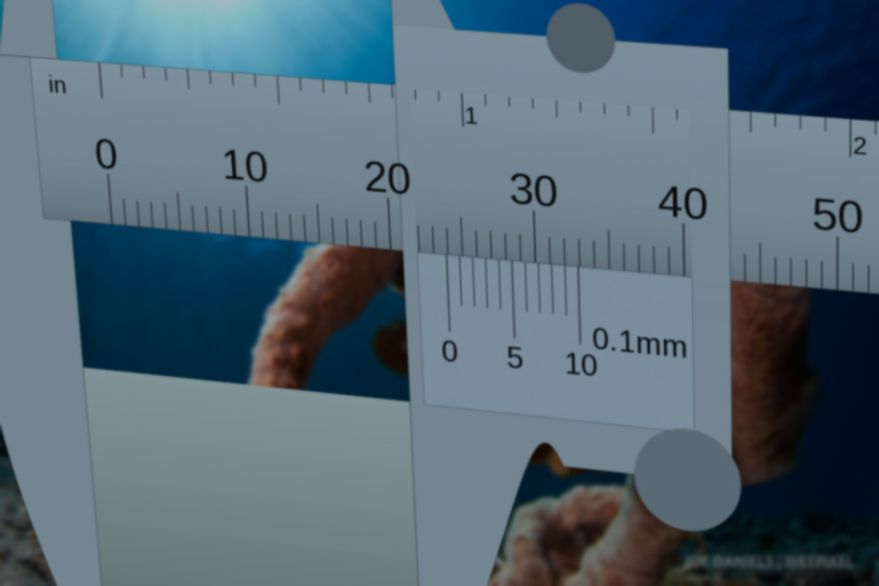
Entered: 23.9 mm
